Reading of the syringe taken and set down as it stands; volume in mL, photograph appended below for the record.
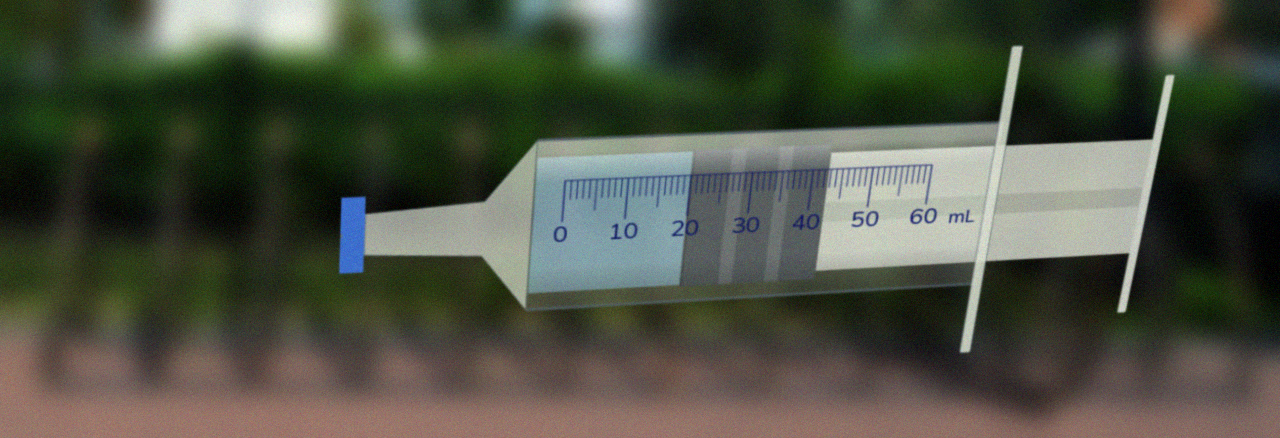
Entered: 20 mL
